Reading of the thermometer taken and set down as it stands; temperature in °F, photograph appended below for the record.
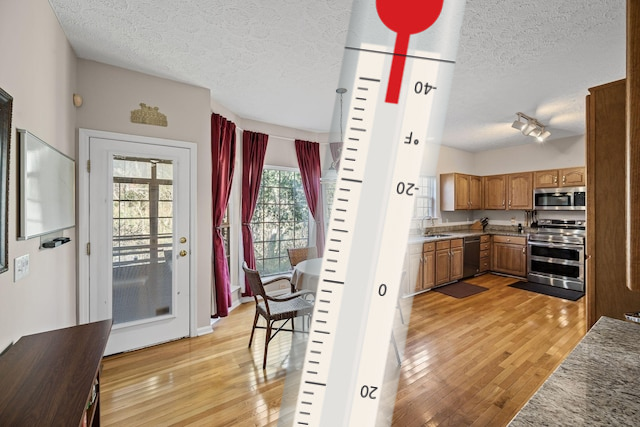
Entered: -36 °F
